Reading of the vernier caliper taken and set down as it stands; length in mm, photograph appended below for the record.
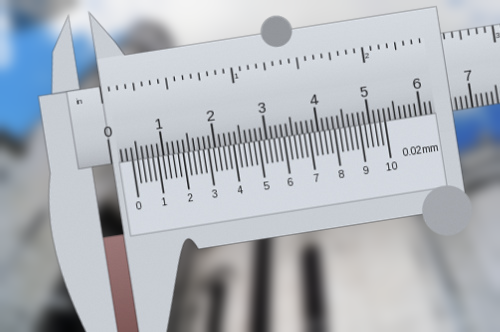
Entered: 4.0 mm
